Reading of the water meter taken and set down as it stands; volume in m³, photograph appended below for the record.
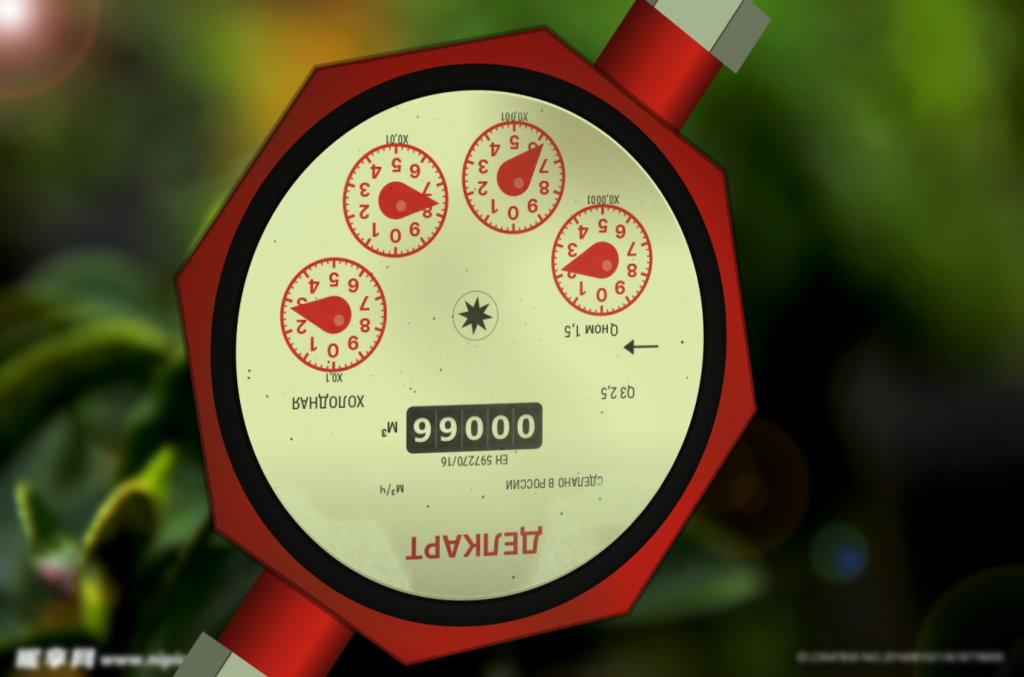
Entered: 66.2762 m³
